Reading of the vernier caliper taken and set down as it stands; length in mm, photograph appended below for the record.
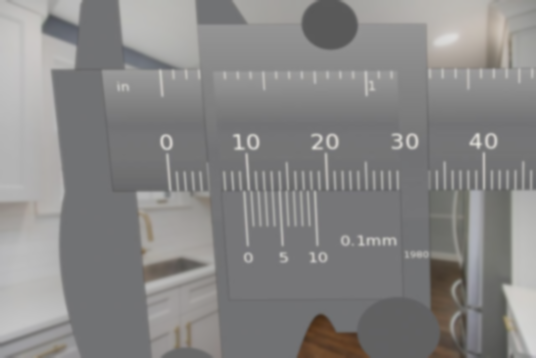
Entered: 9.4 mm
